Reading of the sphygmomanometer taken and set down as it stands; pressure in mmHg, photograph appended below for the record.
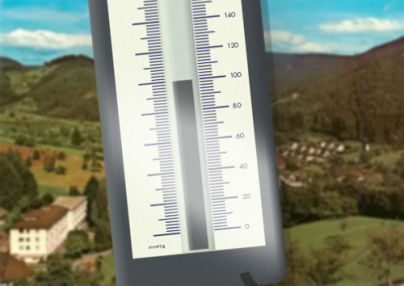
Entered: 100 mmHg
